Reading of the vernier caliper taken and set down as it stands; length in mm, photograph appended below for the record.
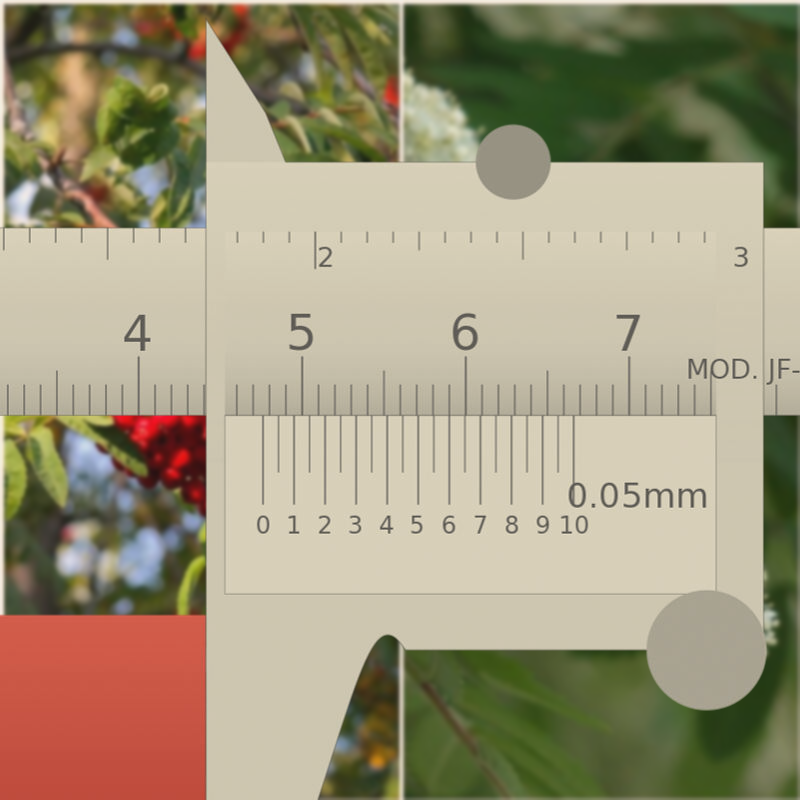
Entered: 47.6 mm
